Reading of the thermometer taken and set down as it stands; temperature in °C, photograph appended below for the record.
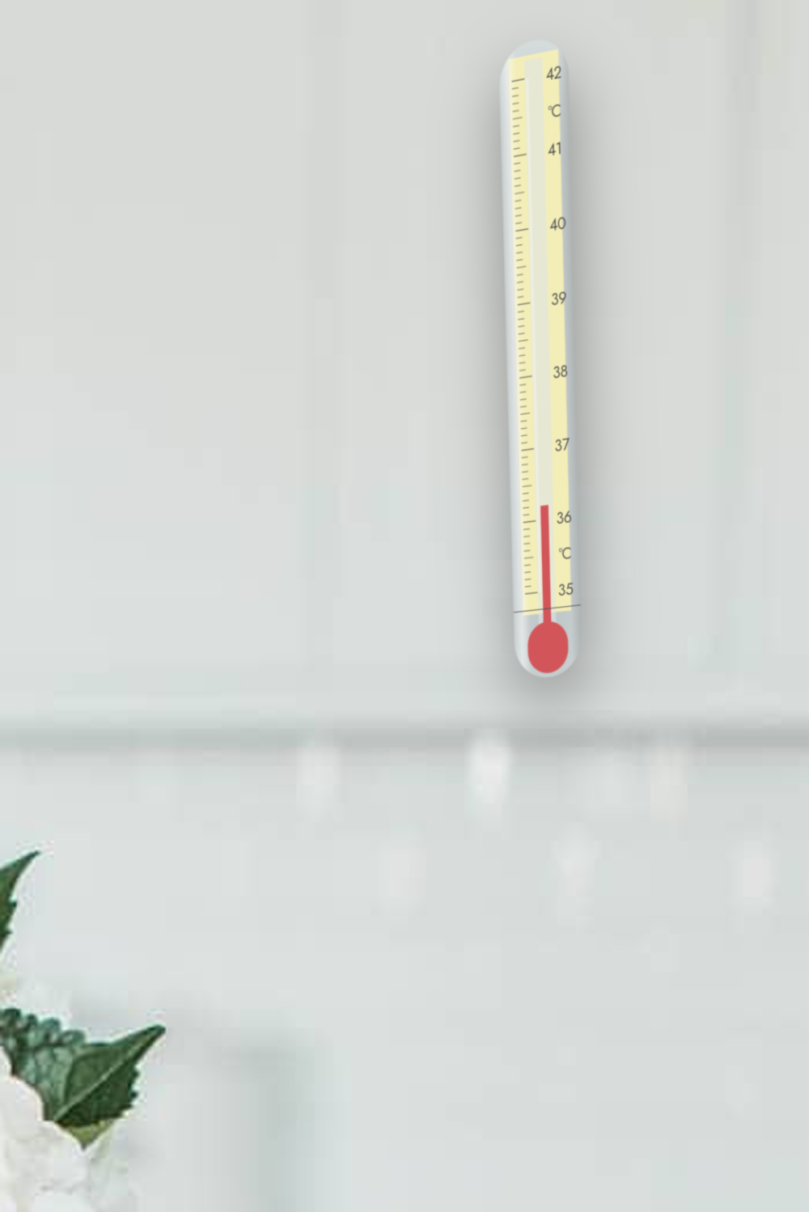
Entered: 36.2 °C
